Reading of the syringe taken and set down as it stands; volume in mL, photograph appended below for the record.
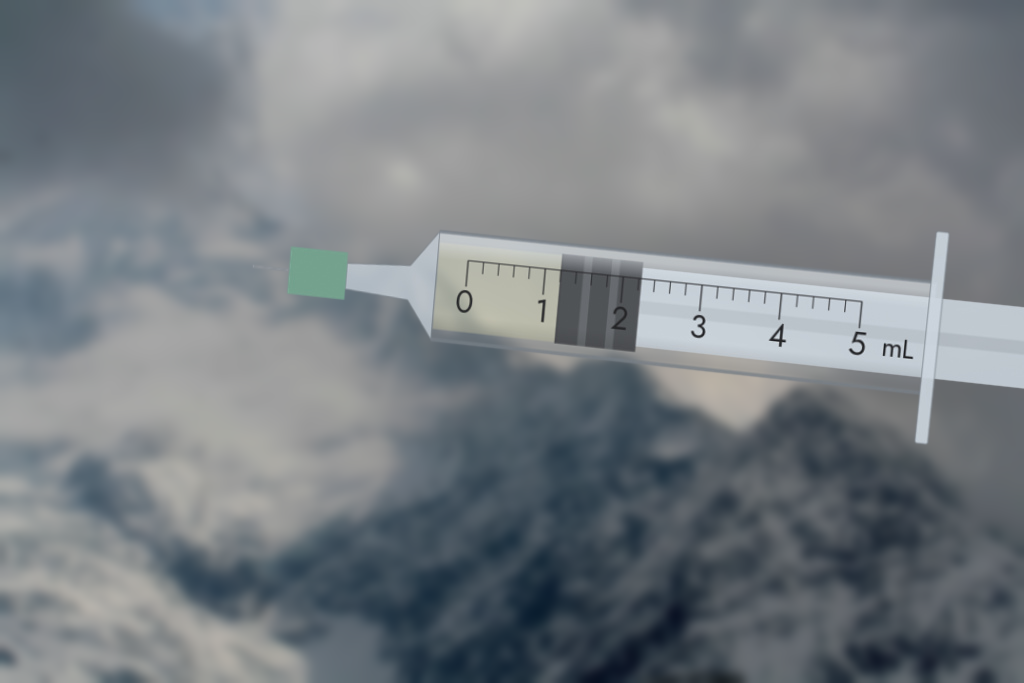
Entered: 1.2 mL
